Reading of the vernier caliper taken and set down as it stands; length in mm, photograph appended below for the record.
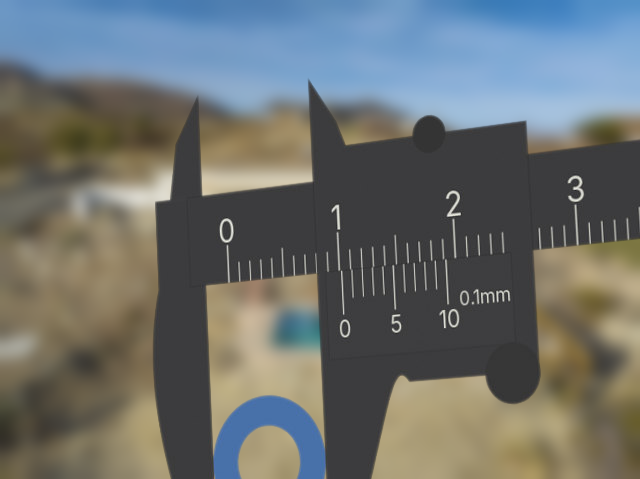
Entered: 10.2 mm
